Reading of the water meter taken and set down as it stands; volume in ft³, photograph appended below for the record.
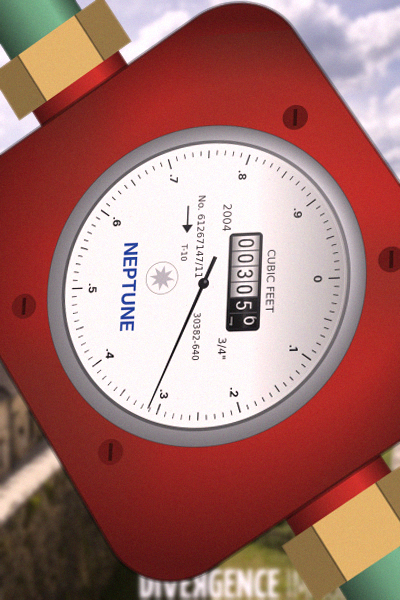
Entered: 3056.31 ft³
